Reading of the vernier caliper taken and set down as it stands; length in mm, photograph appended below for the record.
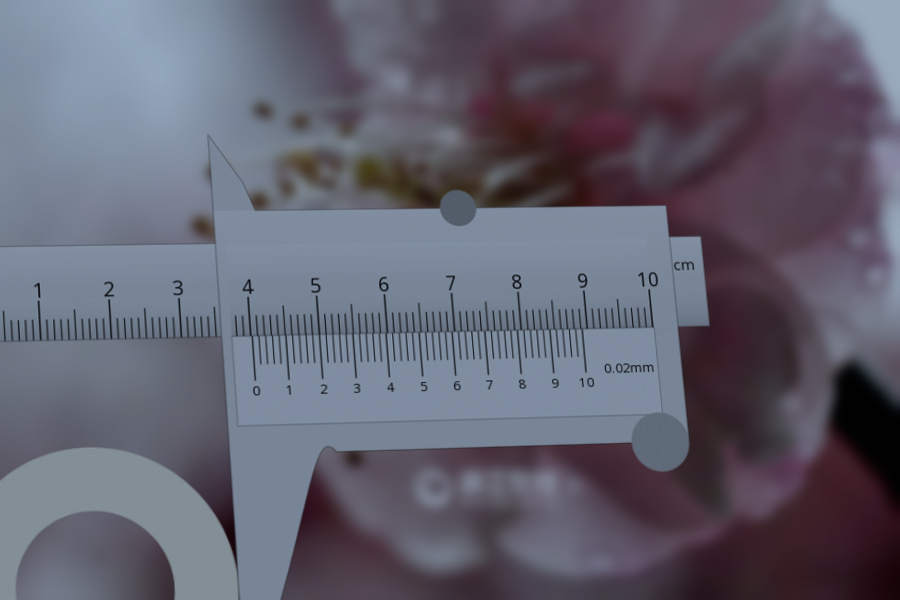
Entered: 40.2 mm
